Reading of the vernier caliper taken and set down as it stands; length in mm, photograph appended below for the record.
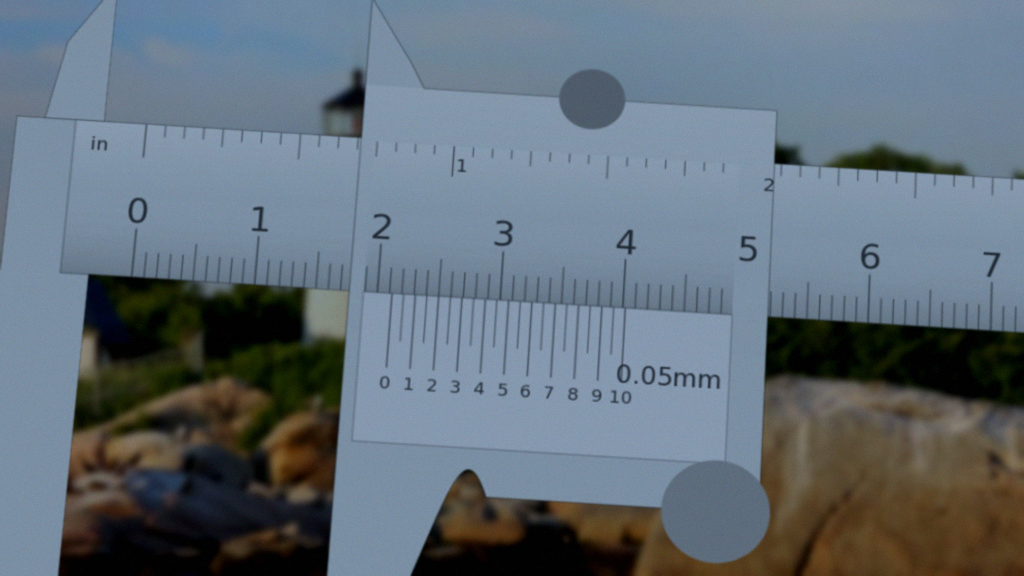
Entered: 21.2 mm
